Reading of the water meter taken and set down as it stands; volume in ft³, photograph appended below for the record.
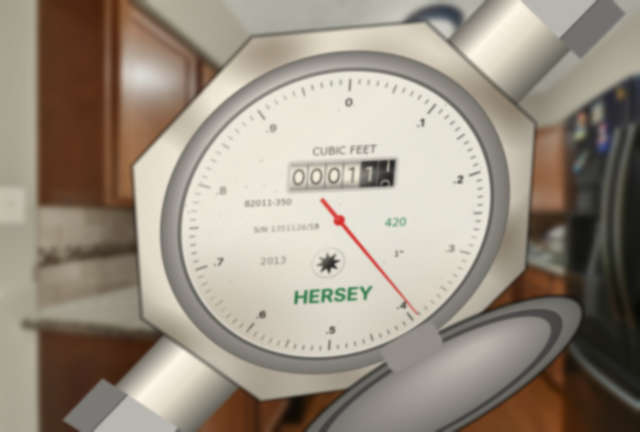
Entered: 111.39 ft³
